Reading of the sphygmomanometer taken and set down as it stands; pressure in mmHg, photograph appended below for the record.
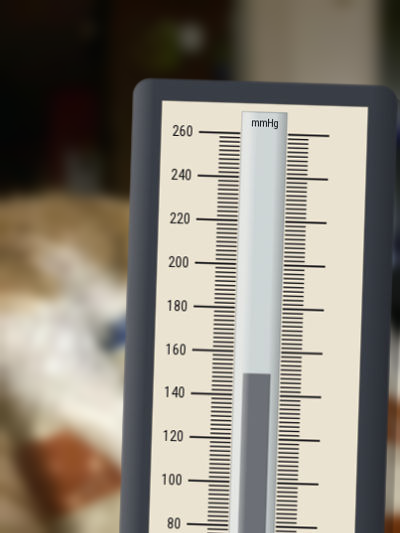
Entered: 150 mmHg
